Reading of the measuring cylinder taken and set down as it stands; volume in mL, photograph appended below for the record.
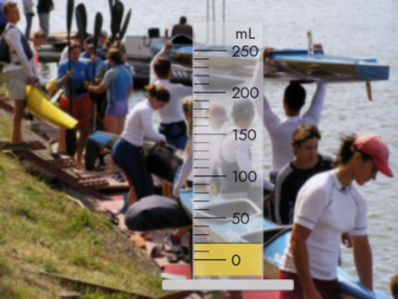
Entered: 20 mL
